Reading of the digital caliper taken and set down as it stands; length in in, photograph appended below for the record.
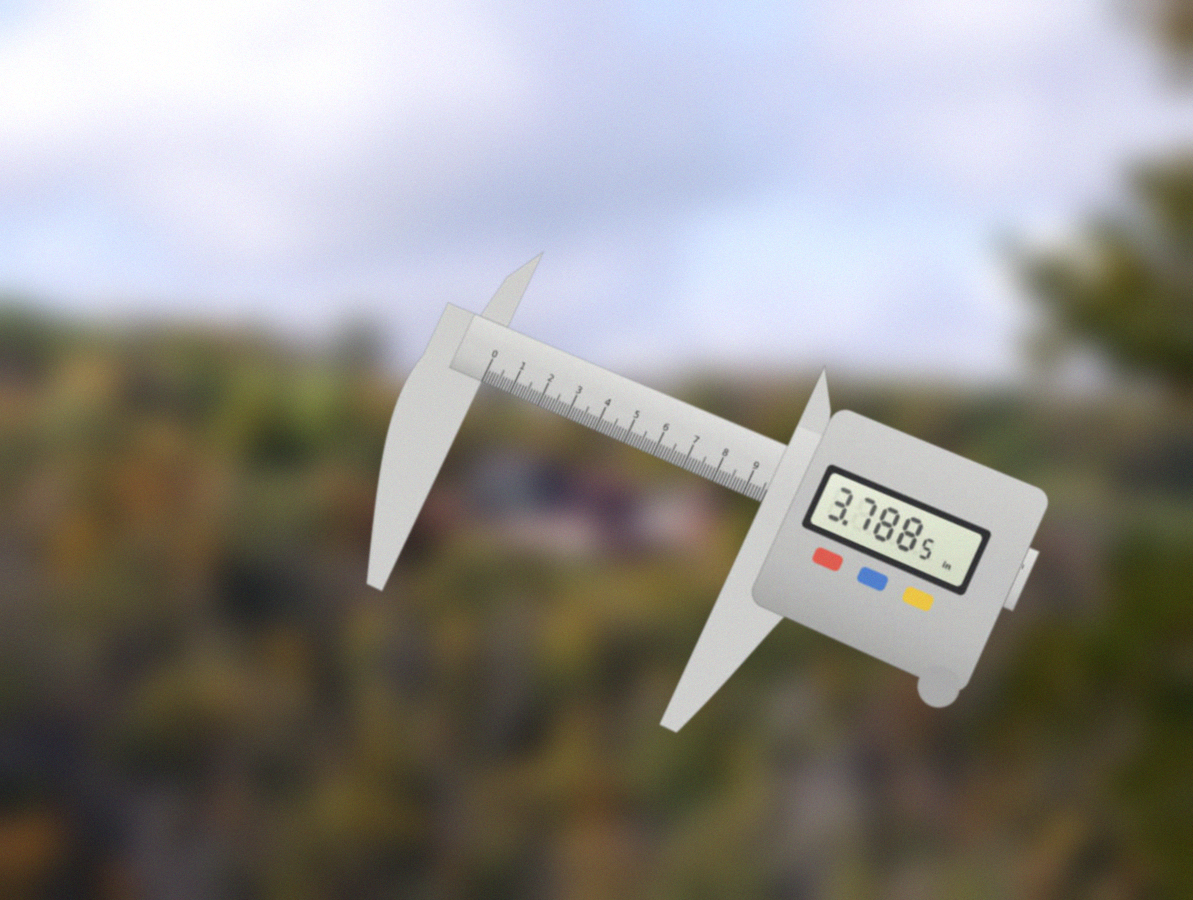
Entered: 3.7885 in
